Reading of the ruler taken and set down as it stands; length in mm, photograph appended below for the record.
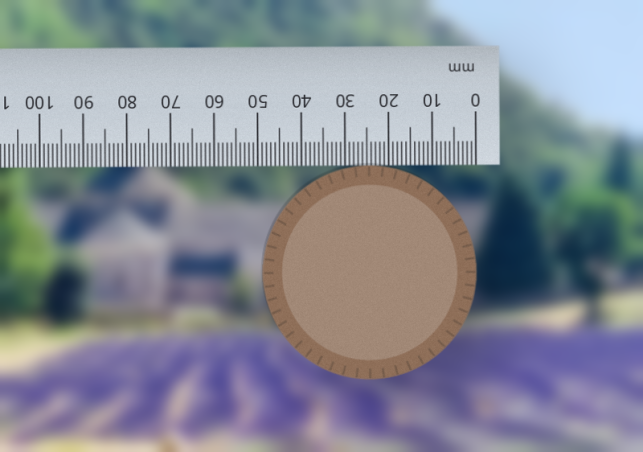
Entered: 49 mm
